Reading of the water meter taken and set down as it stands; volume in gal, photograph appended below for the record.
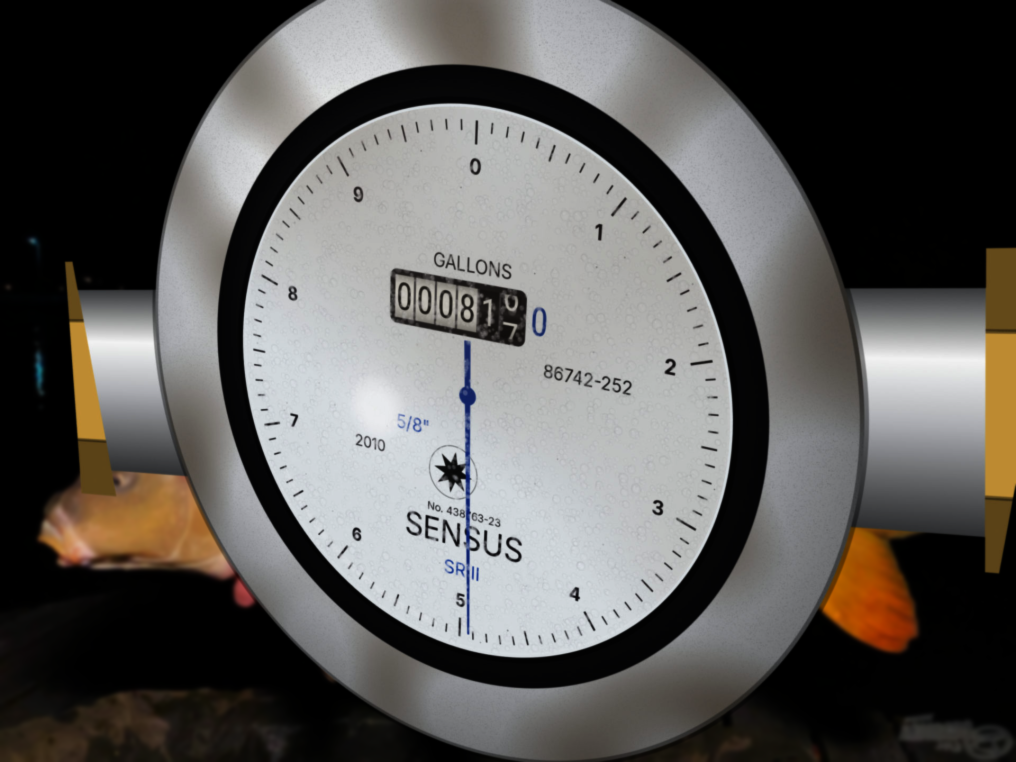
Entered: 8164.9 gal
